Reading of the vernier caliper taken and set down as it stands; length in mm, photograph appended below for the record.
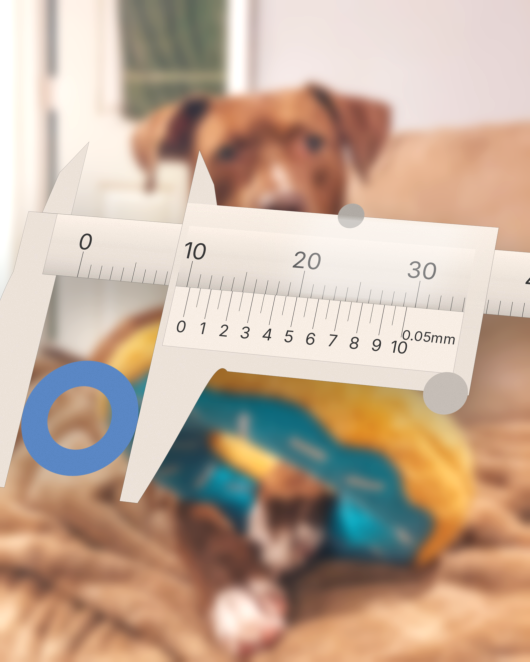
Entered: 10.3 mm
